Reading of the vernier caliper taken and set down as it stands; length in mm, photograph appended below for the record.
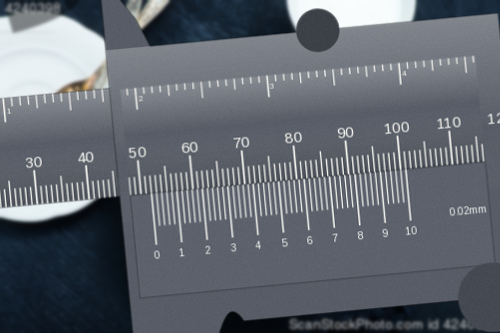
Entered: 52.0 mm
